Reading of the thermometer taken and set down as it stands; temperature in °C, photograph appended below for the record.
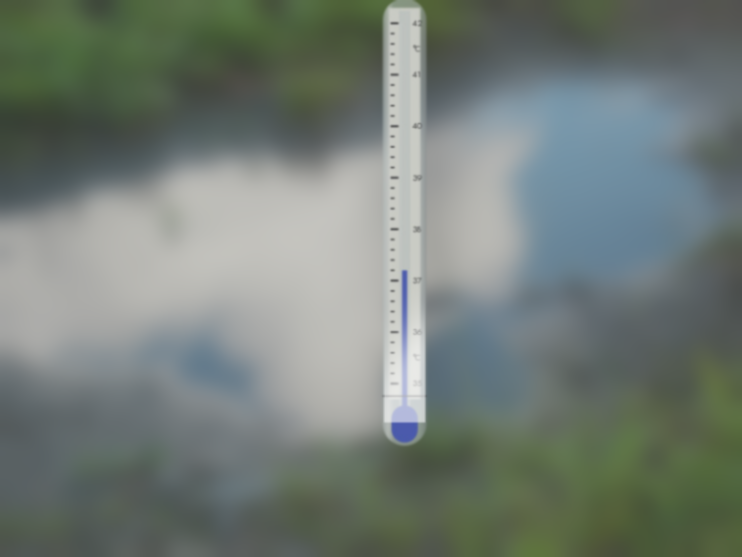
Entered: 37.2 °C
